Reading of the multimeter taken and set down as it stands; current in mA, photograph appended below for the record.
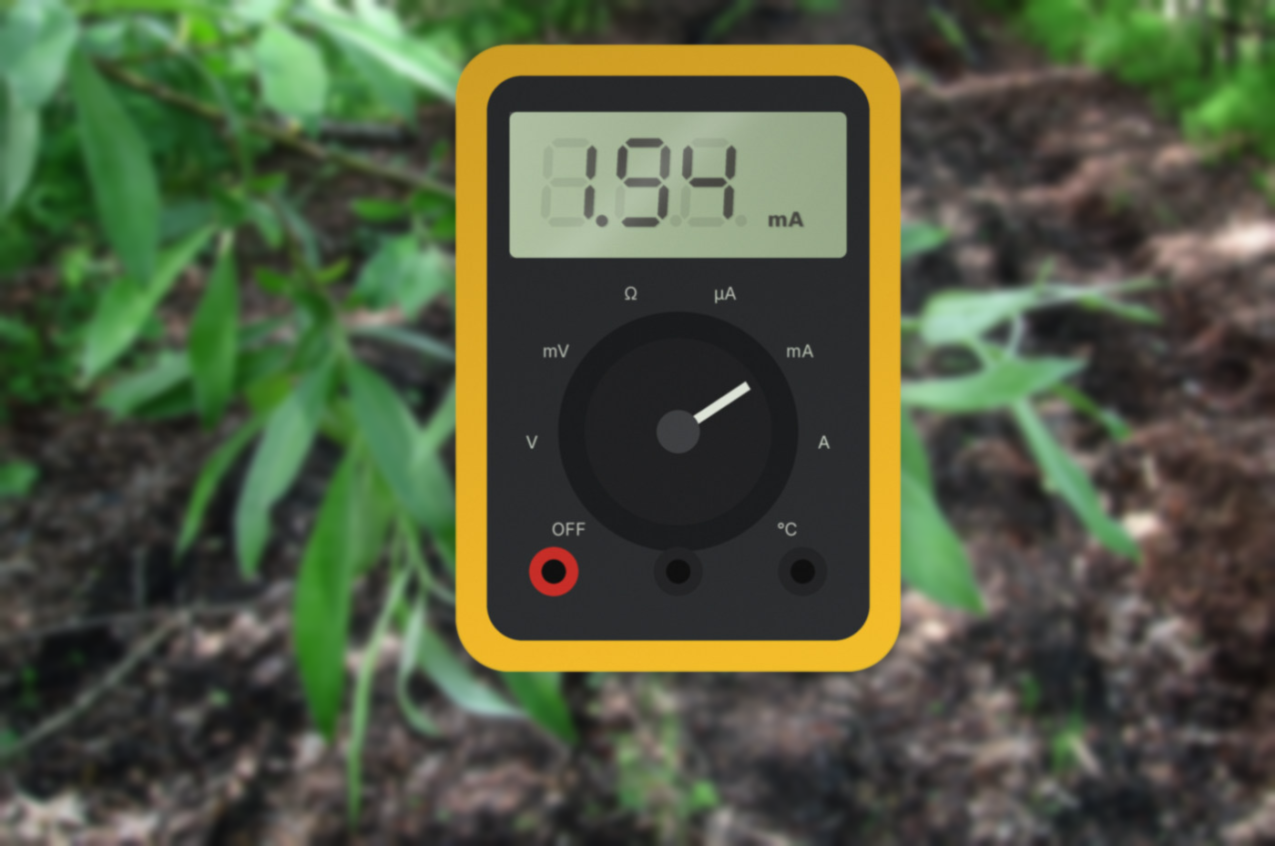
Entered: 1.94 mA
